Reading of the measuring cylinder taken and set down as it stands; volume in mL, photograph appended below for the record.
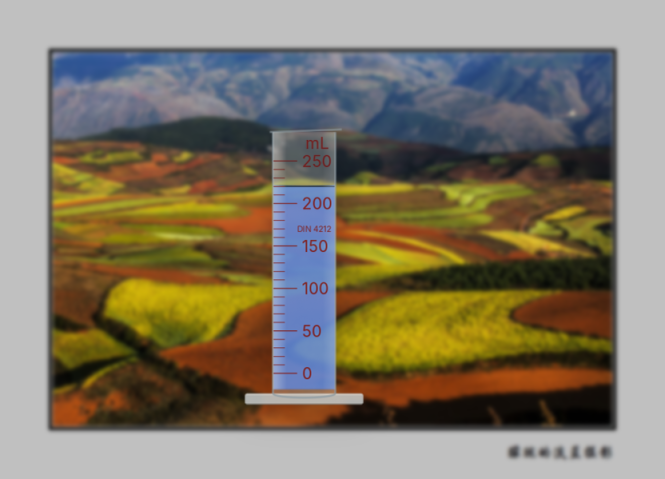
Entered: 220 mL
